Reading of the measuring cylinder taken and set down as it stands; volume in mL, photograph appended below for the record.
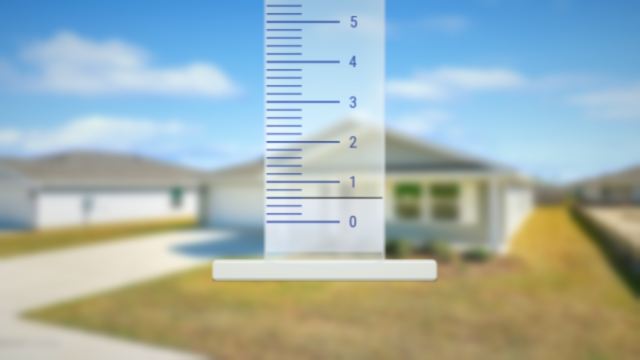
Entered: 0.6 mL
